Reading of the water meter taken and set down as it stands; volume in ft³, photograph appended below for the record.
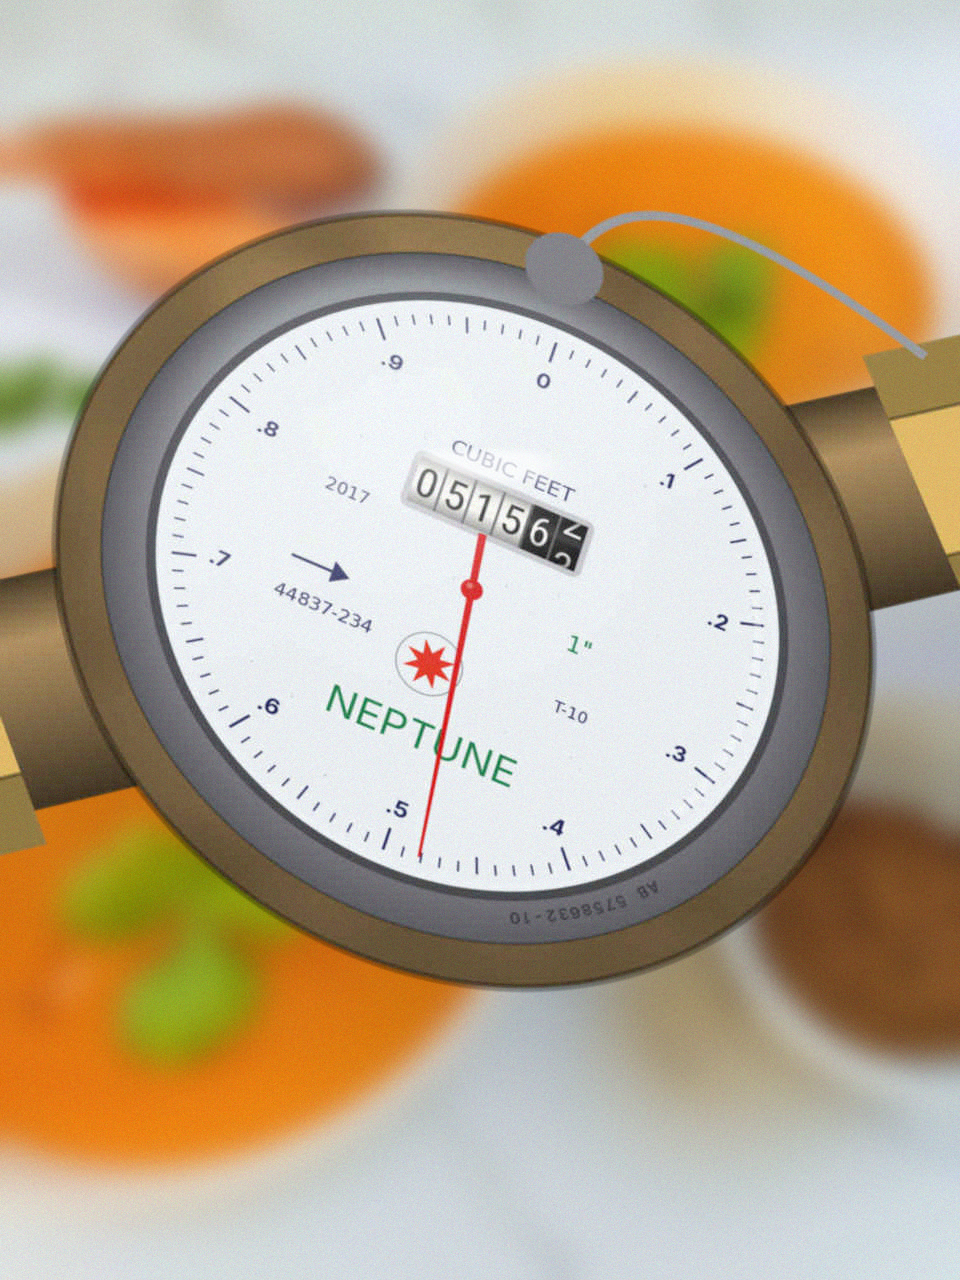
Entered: 51562.48 ft³
